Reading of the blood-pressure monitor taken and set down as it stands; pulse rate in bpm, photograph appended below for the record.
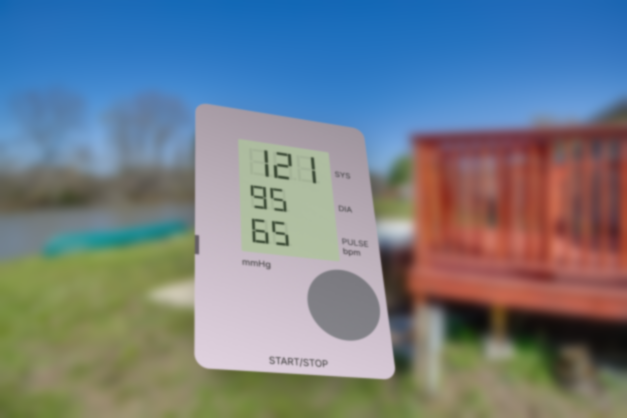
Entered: 65 bpm
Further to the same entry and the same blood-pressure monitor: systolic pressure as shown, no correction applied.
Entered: 121 mmHg
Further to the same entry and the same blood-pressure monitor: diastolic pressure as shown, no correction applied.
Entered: 95 mmHg
